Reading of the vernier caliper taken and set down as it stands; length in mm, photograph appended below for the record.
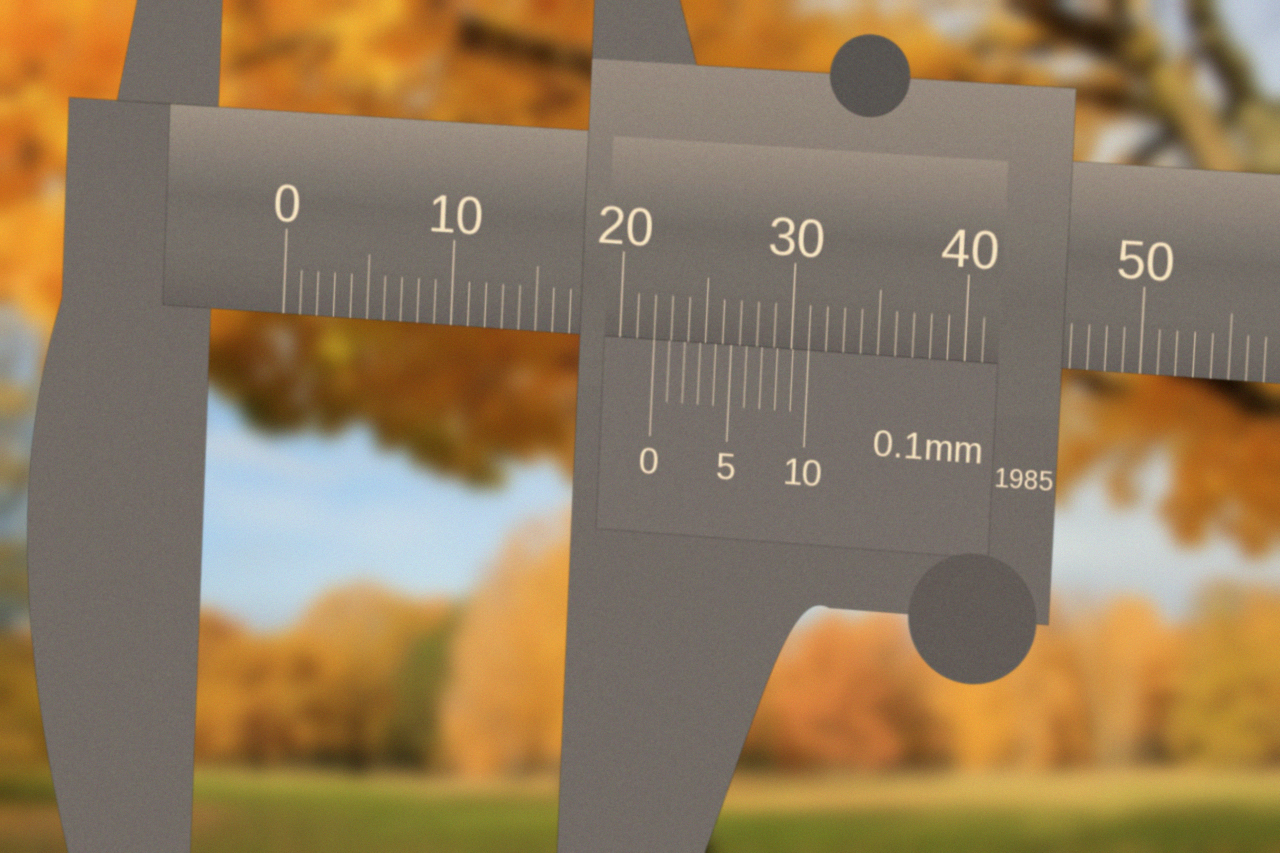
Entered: 22.0 mm
